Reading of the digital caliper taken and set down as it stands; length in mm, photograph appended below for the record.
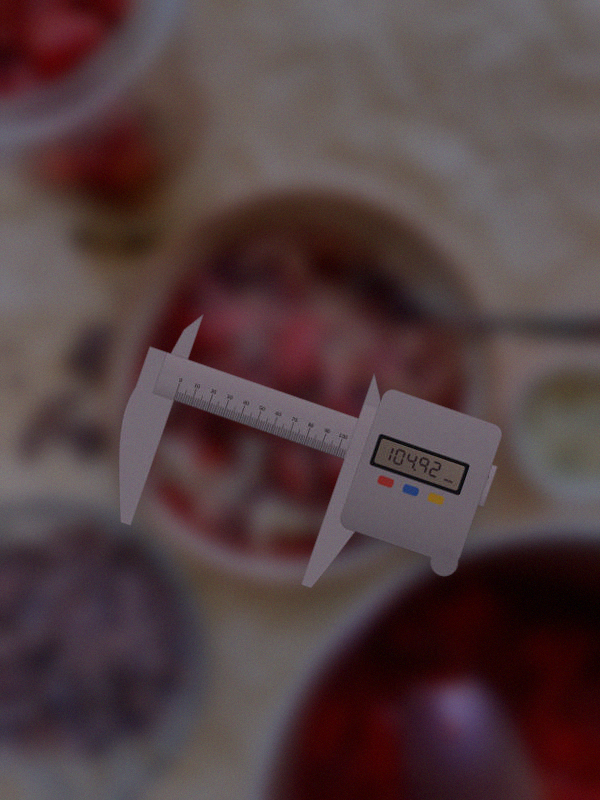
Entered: 104.92 mm
